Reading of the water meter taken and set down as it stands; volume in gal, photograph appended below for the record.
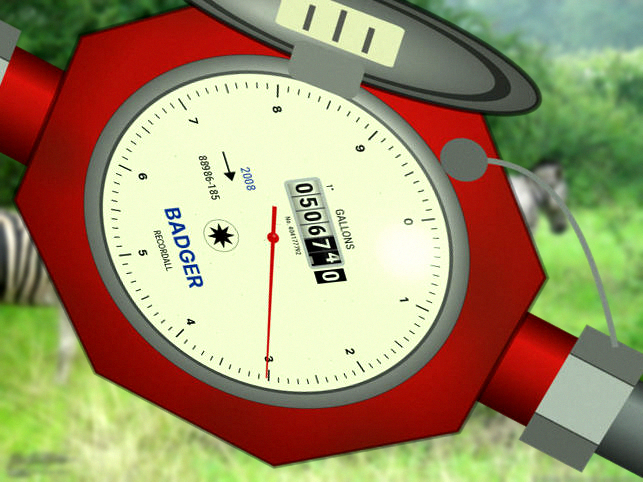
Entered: 506743.0 gal
